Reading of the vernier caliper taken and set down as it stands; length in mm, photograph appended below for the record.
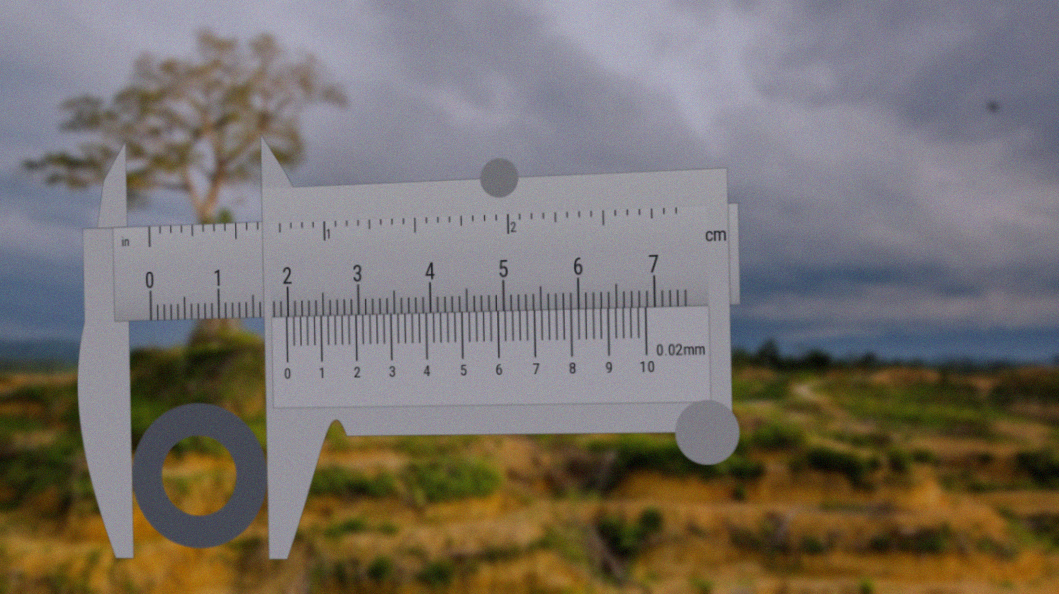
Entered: 19.8 mm
